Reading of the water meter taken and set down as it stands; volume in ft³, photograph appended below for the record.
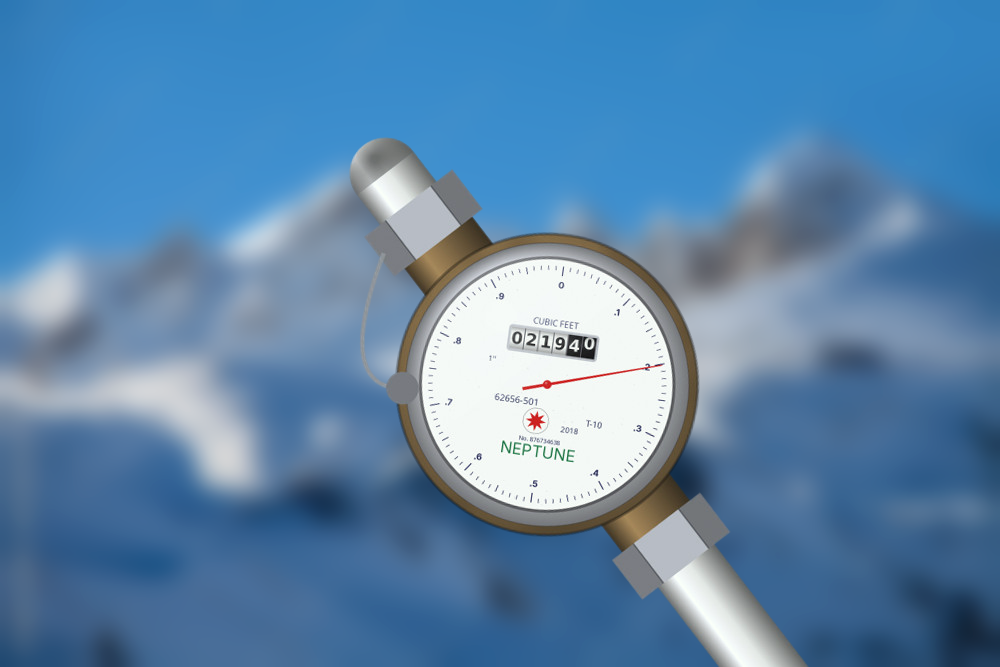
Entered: 21940.20 ft³
